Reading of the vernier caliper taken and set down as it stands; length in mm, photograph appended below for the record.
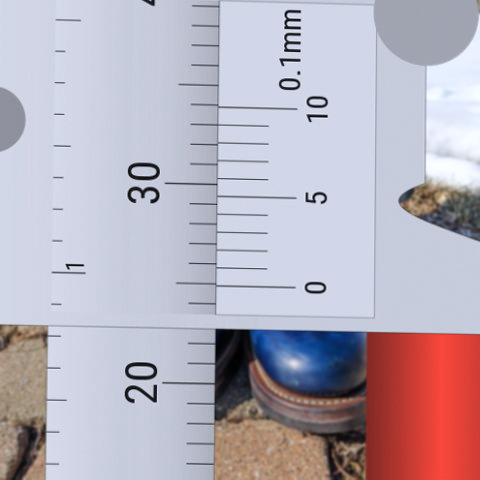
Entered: 24.9 mm
